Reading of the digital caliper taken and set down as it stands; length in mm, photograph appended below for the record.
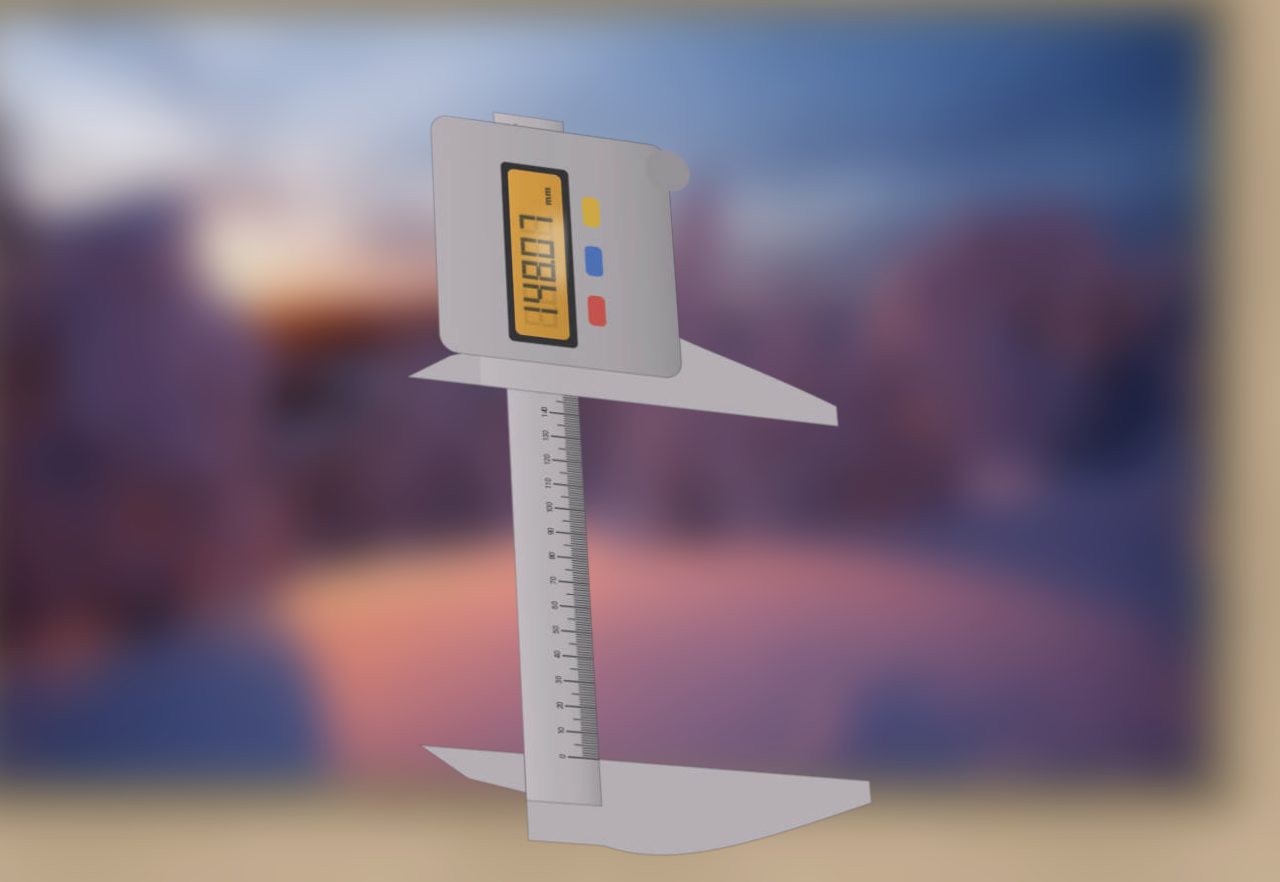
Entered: 148.07 mm
